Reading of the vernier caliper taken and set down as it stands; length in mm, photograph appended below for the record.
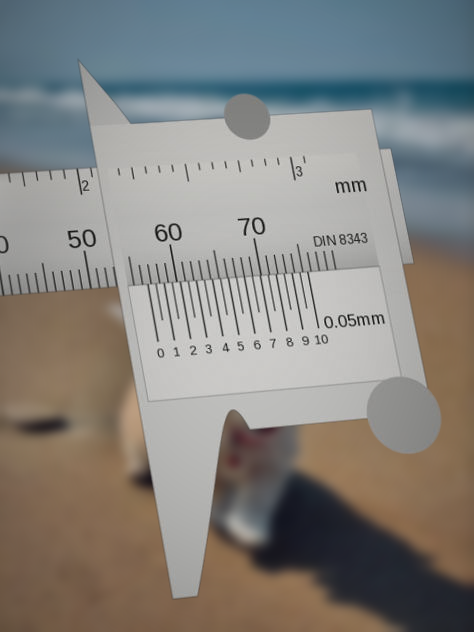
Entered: 56.6 mm
